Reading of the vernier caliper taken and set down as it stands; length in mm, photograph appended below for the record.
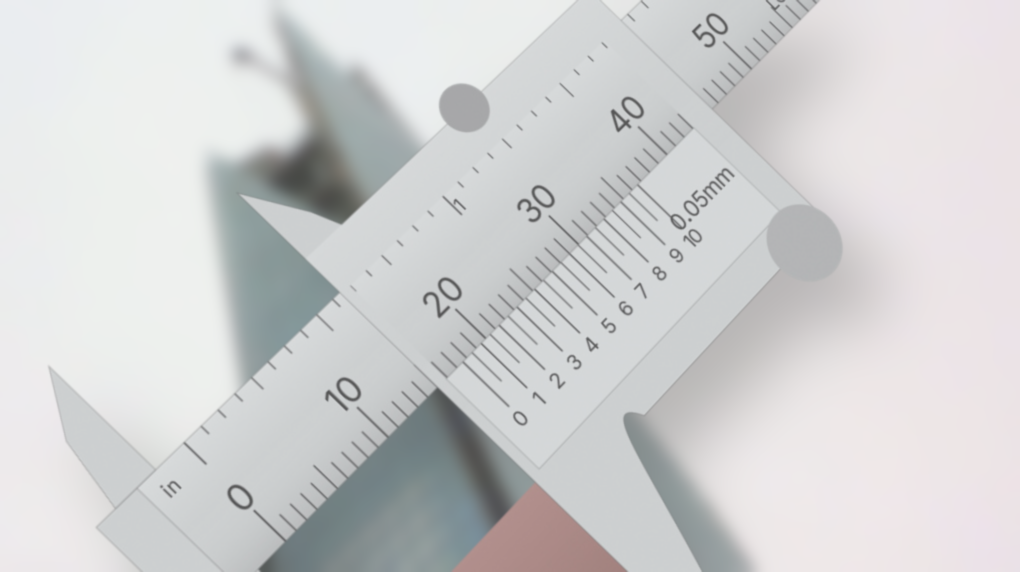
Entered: 17.6 mm
